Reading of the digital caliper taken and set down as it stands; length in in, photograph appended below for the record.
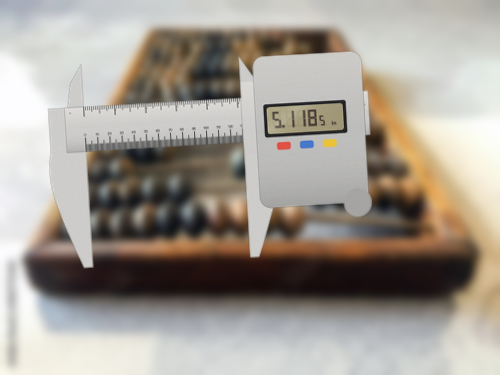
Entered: 5.1185 in
